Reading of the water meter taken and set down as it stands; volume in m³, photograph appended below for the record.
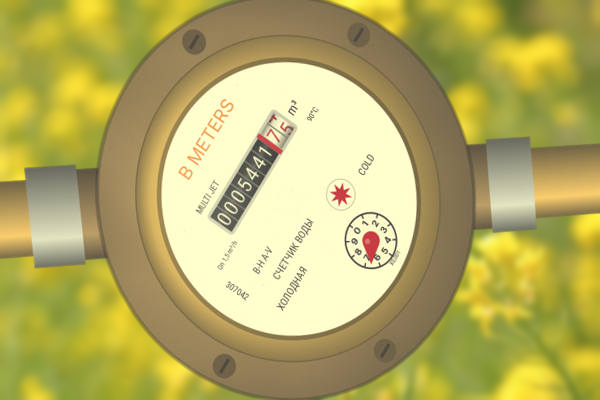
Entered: 5441.746 m³
